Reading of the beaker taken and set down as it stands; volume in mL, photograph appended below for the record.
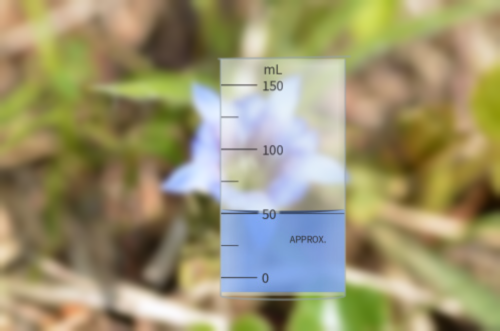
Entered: 50 mL
